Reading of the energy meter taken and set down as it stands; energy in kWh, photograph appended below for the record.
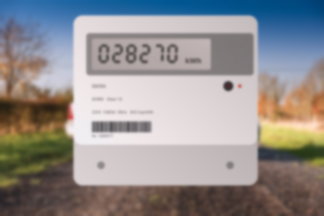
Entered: 28270 kWh
